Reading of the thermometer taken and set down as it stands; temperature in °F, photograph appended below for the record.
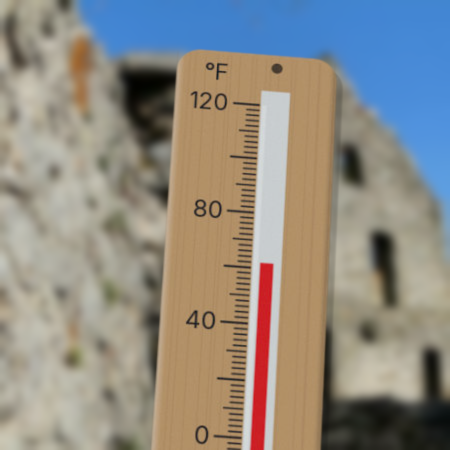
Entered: 62 °F
